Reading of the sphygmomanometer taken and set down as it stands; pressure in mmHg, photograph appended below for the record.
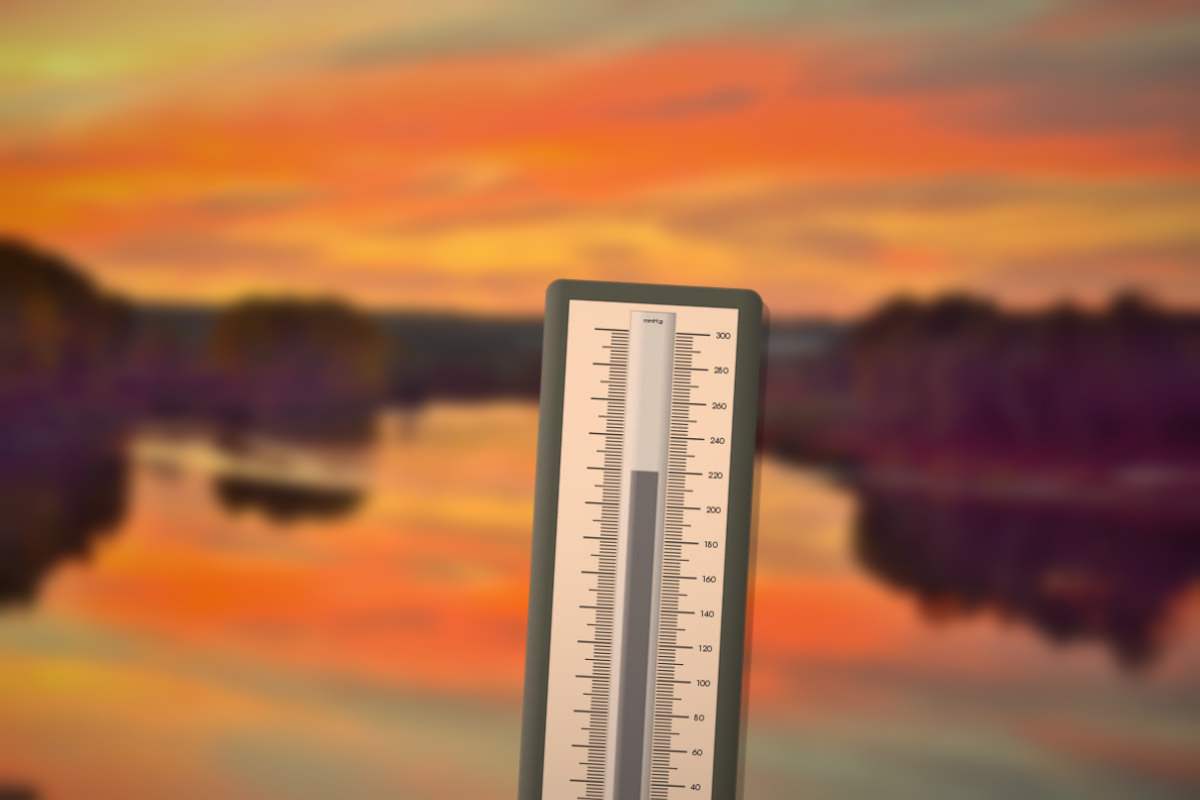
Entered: 220 mmHg
